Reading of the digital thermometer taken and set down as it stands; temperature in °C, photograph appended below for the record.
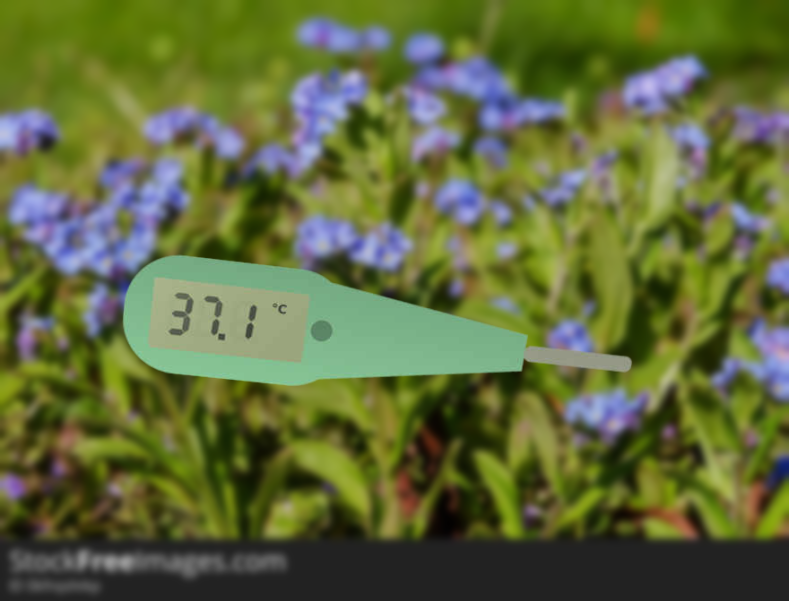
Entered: 37.1 °C
